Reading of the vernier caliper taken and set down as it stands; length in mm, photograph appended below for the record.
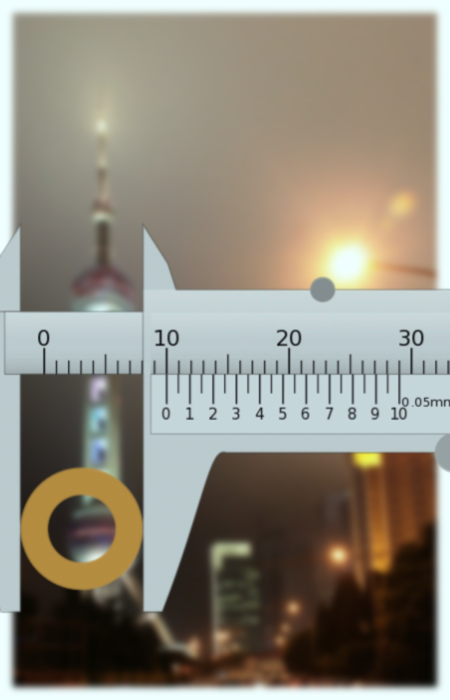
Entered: 10.0 mm
